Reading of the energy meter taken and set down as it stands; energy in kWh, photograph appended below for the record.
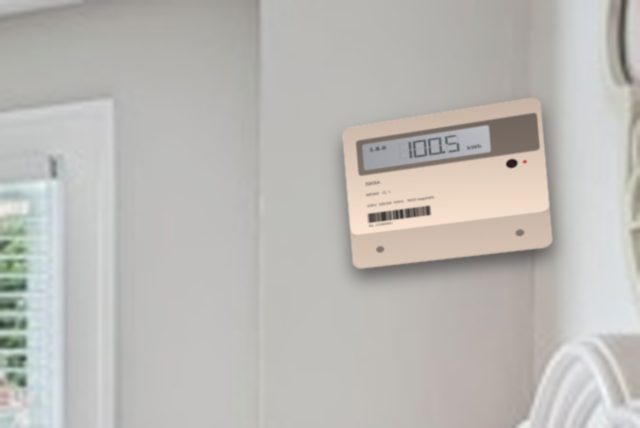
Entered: 100.5 kWh
